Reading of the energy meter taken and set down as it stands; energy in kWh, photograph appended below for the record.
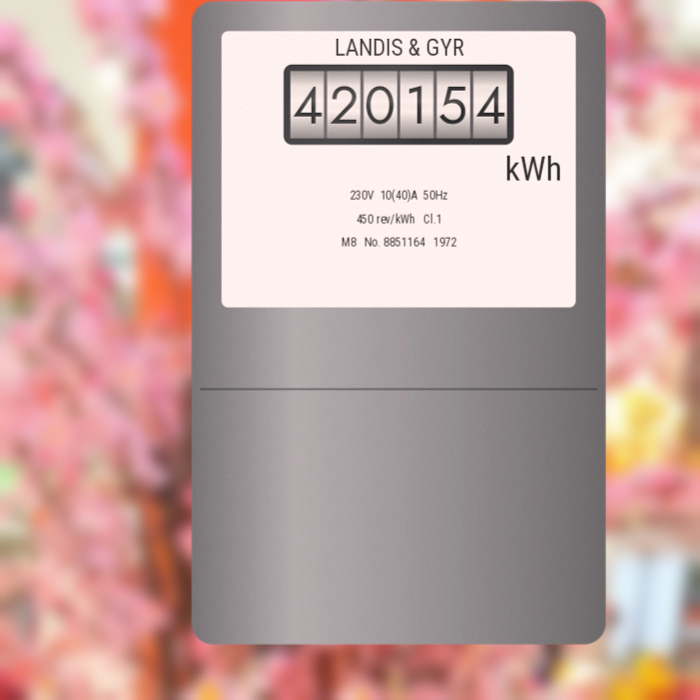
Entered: 420154 kWh
